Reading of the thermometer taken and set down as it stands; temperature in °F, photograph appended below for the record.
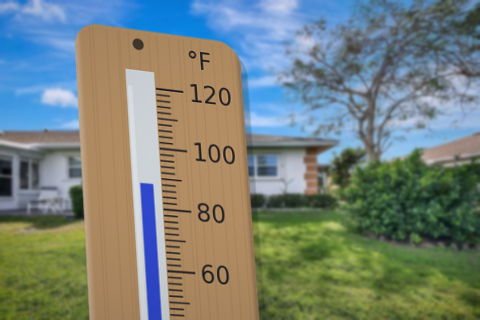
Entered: 88 °F
